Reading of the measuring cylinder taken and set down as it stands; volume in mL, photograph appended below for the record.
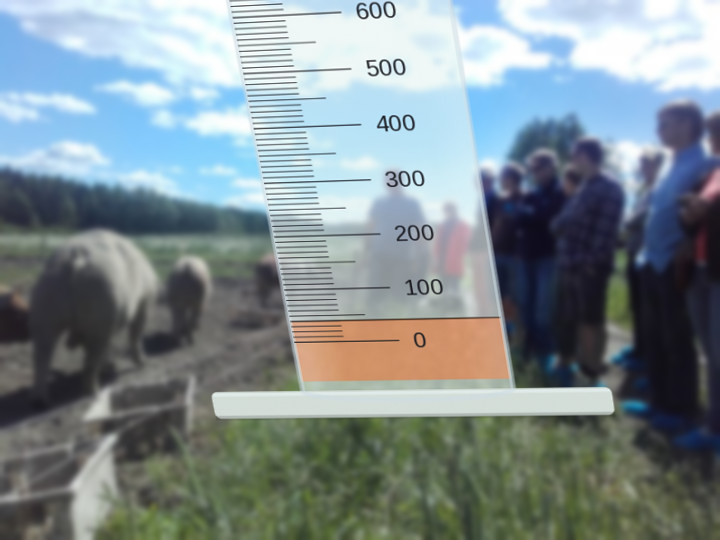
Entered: 40 mL
